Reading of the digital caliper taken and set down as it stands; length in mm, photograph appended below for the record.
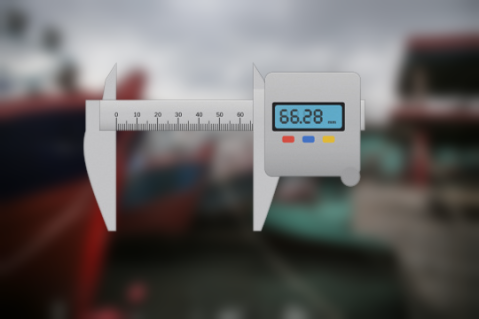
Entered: 66.28 mm
